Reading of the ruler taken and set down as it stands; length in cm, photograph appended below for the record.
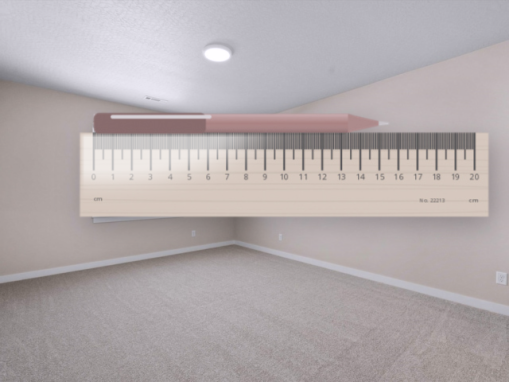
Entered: 15.5 cm
